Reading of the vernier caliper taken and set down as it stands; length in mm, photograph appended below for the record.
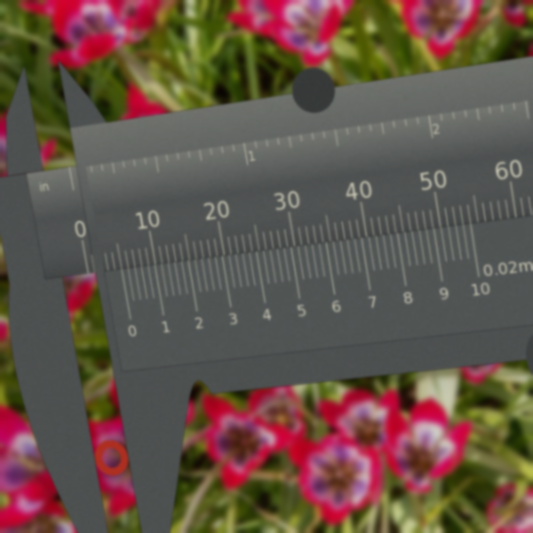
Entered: 5.0 mm
